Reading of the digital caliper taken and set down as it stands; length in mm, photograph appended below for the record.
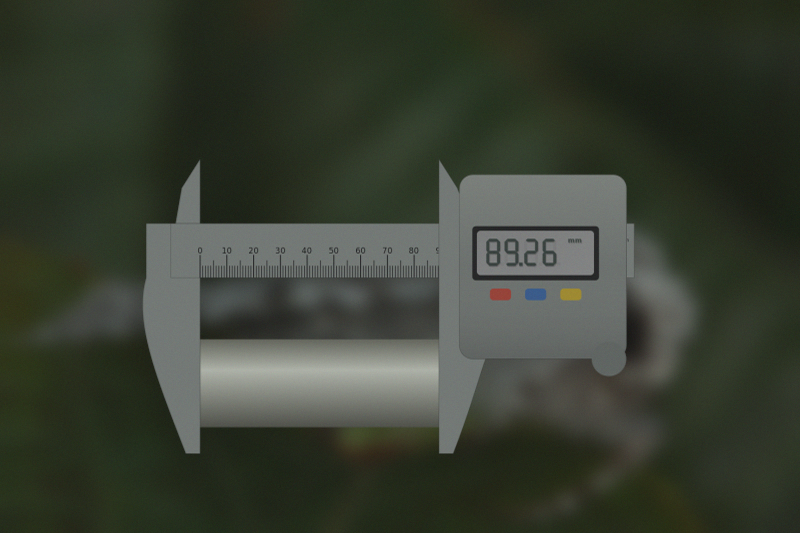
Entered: 89.26 mm
